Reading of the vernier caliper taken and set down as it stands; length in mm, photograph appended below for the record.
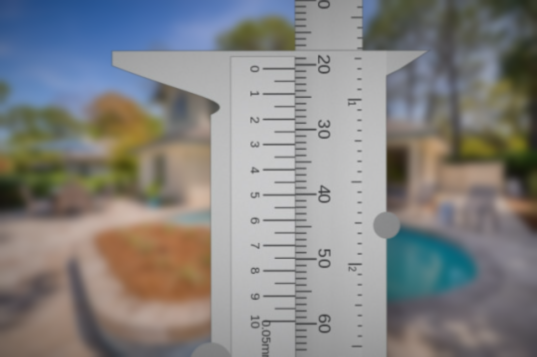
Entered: 20.6 mm
